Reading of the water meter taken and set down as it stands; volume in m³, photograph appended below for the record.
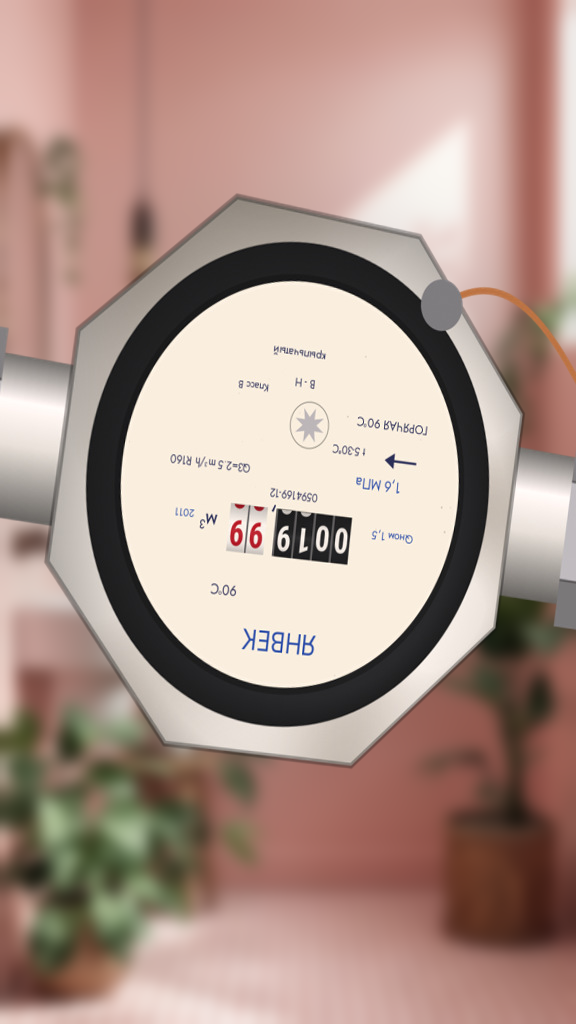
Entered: 19.99 m³
